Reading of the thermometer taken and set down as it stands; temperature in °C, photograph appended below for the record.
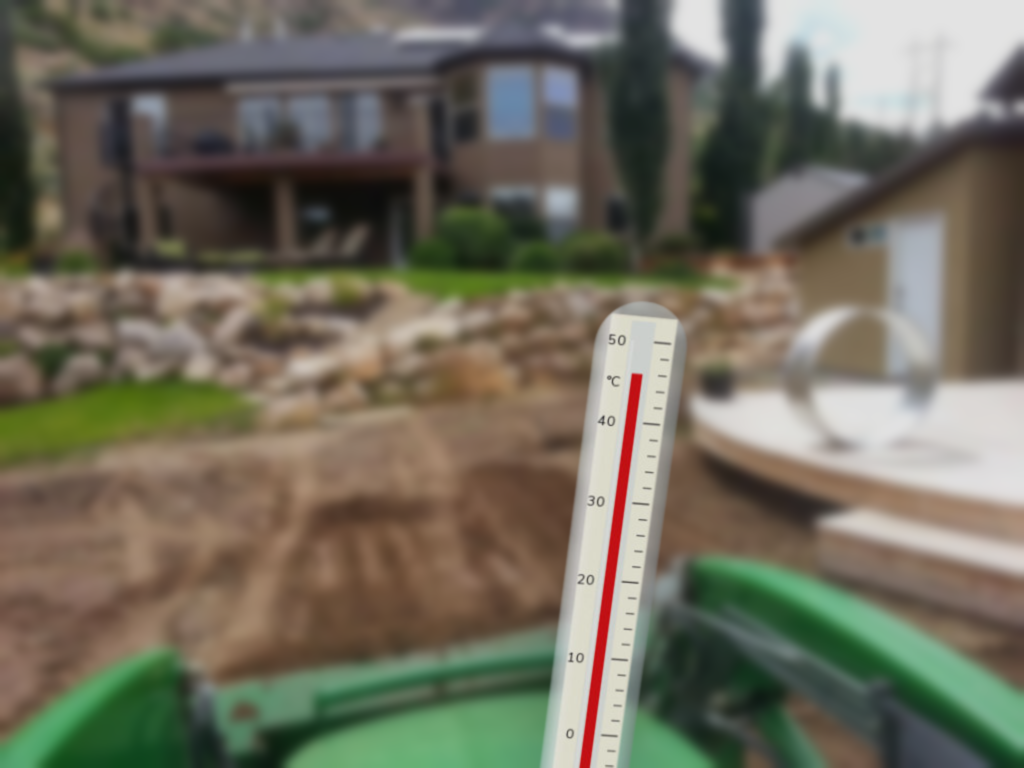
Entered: 46 °C
